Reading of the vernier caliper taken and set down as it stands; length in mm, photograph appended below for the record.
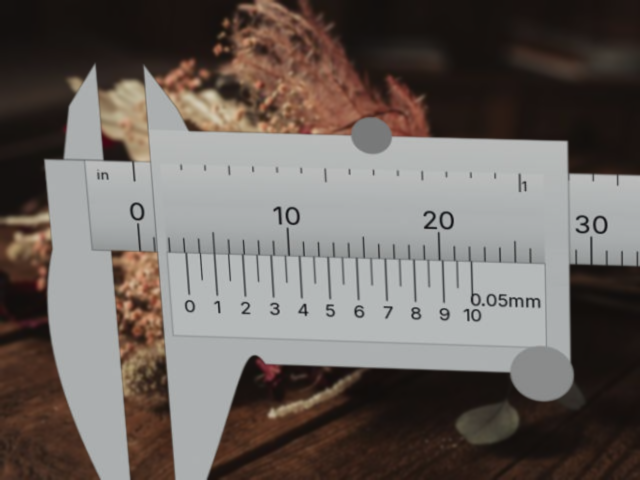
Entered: 3.1 mm
